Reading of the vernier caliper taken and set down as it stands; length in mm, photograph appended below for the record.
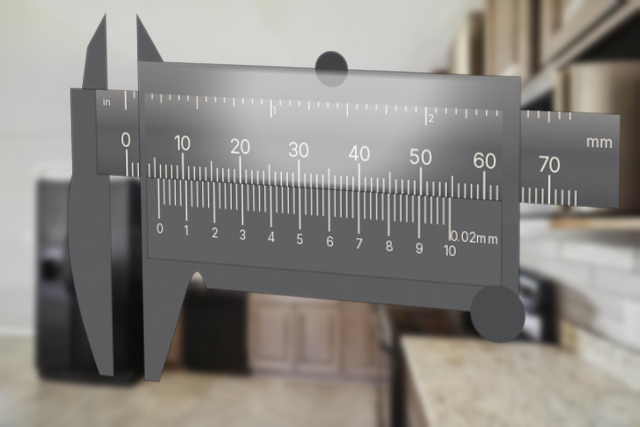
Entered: 5.6 mm
